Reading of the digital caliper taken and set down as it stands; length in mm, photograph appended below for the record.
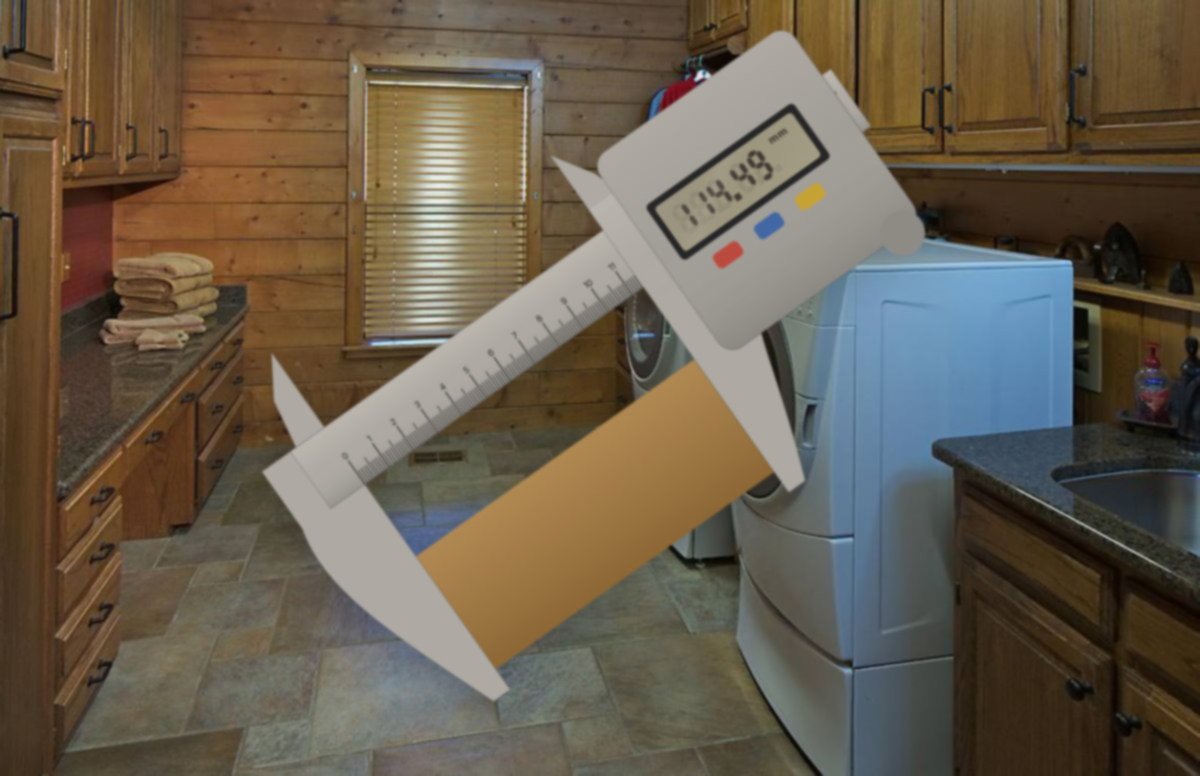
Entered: 114.49 mm
